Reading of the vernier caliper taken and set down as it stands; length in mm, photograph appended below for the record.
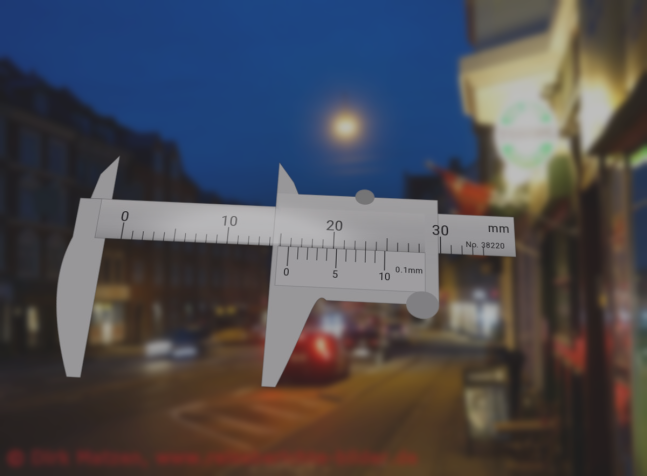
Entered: 15.8 mm
